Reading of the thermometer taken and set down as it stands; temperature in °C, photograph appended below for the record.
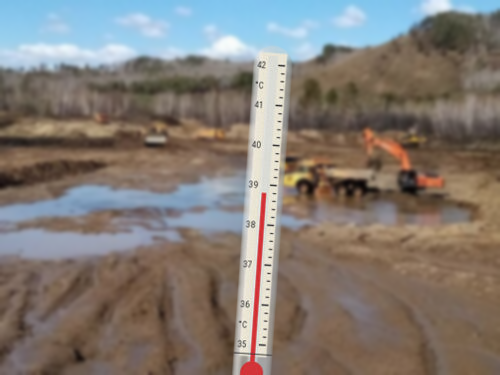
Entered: 38.8 °C
